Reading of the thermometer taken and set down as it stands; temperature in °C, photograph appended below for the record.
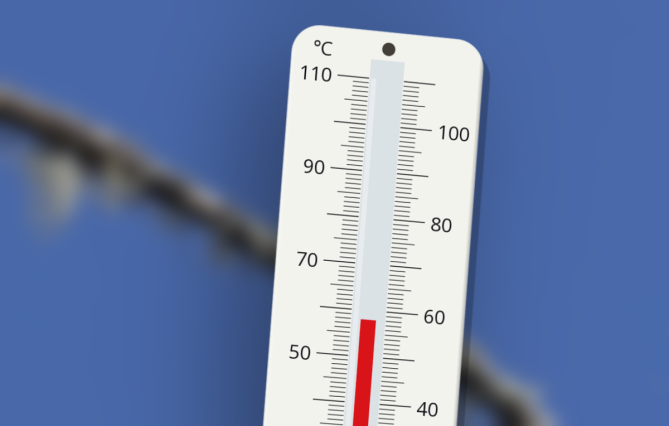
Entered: 58 °C
